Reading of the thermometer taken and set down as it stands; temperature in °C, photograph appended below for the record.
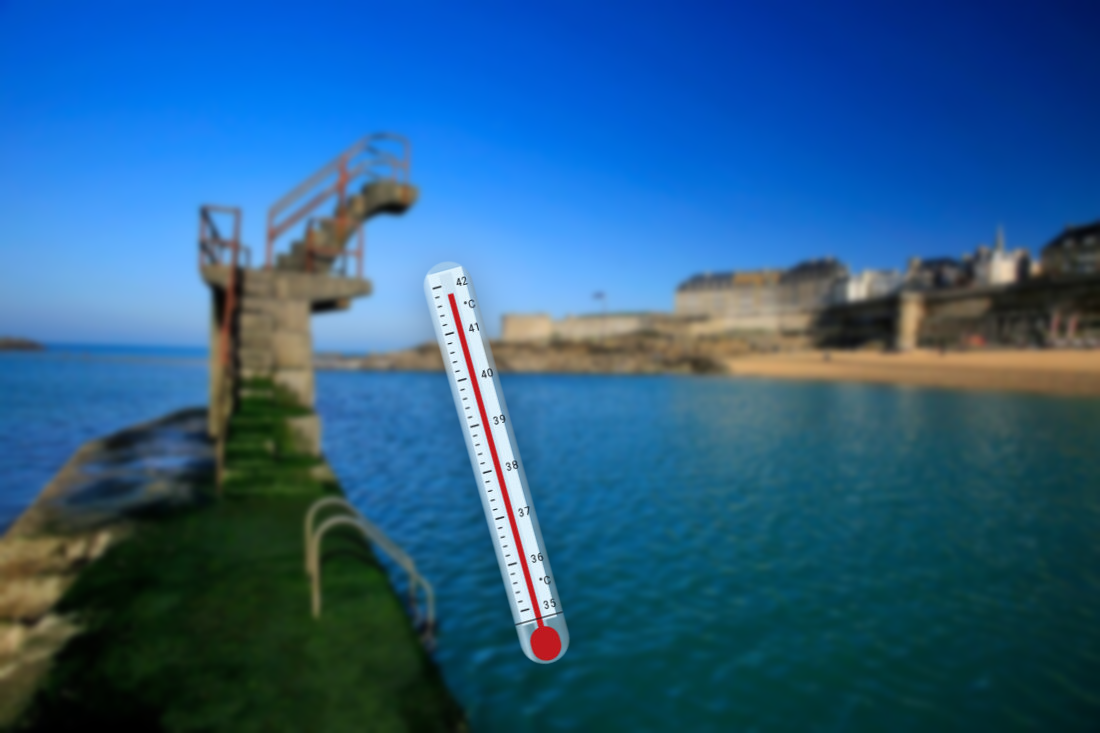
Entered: 41.8 °C
